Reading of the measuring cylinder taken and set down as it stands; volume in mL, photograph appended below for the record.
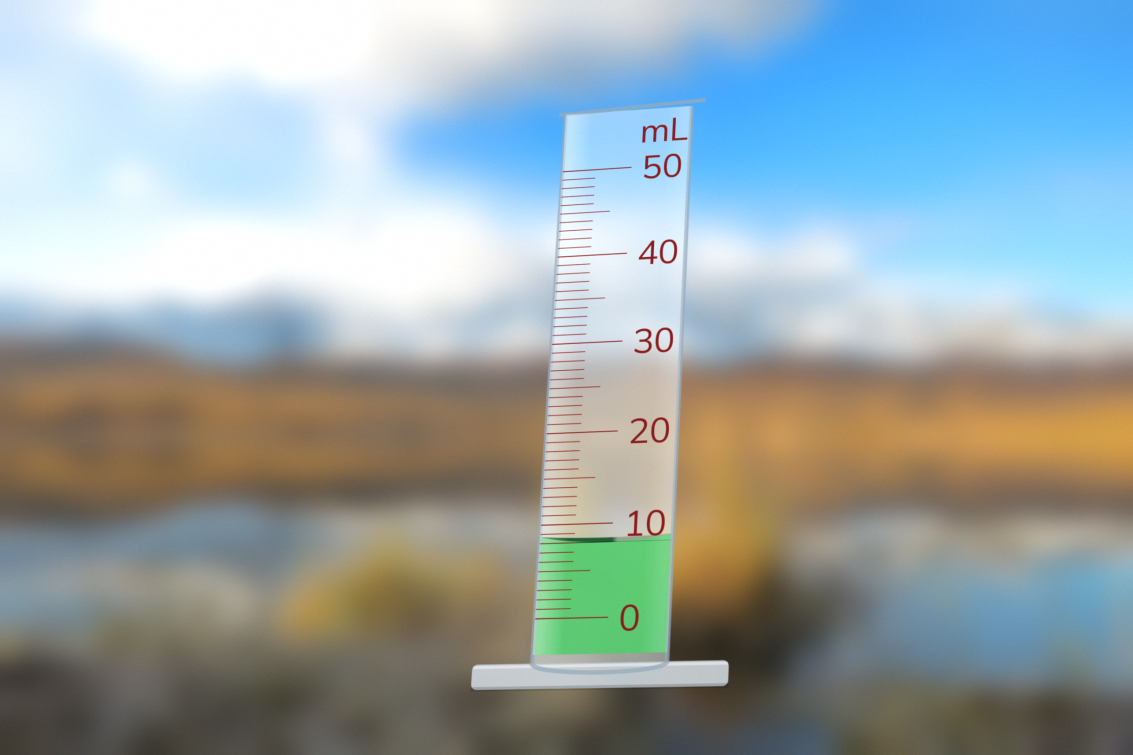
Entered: 8 mL
